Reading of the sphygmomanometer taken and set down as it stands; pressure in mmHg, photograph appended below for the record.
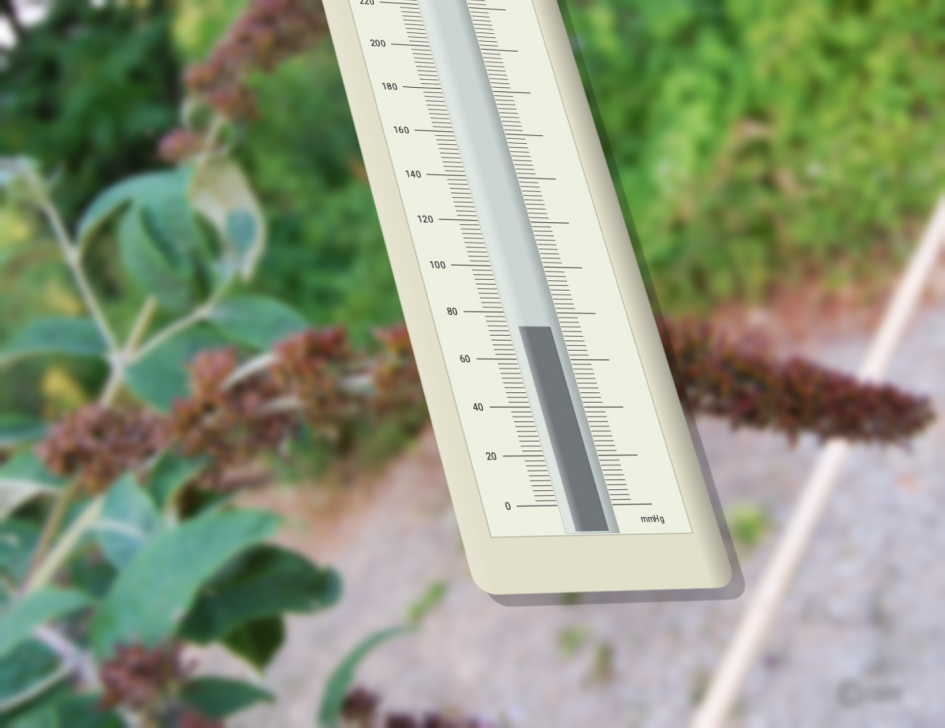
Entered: 74 mmHg
